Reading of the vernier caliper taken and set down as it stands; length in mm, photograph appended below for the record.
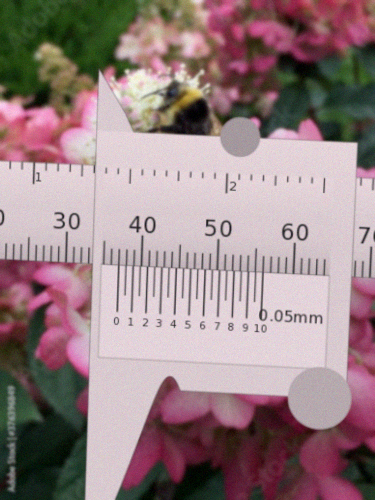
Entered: 37.0 mm
